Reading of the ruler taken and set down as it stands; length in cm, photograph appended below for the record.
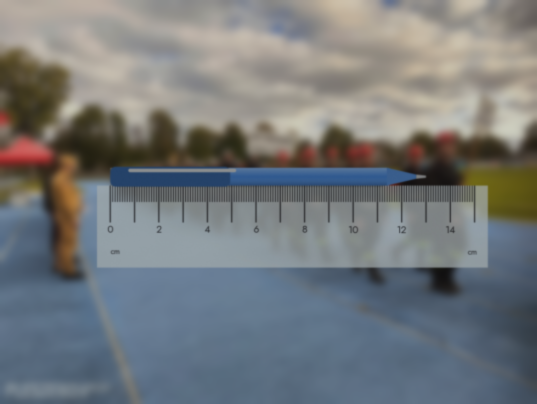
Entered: 13 cm
